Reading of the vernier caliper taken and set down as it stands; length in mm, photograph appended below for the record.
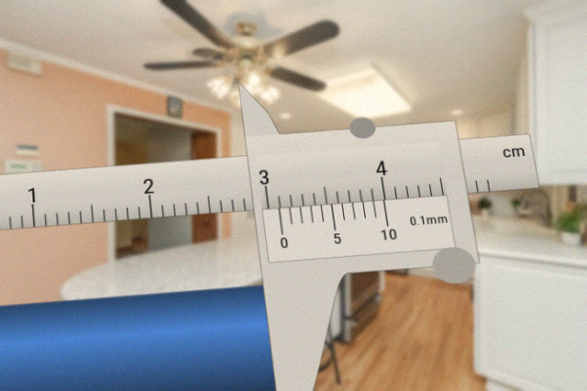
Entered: 30.9 mm
